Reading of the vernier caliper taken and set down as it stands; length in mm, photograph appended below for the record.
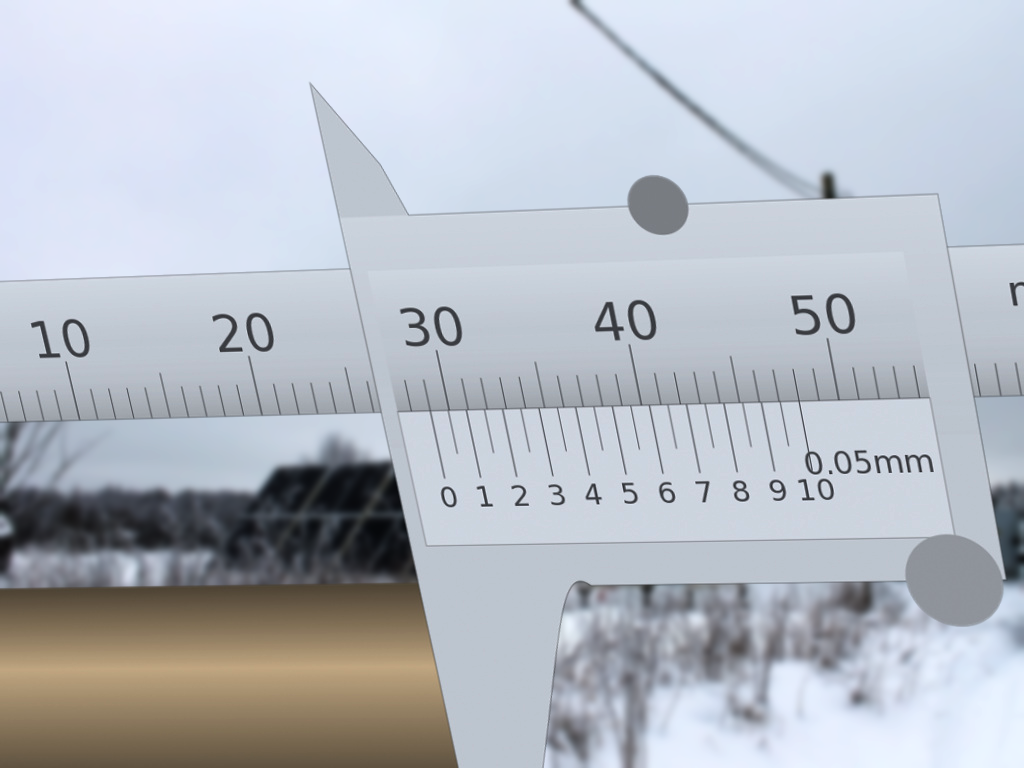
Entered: 29.0 mm
